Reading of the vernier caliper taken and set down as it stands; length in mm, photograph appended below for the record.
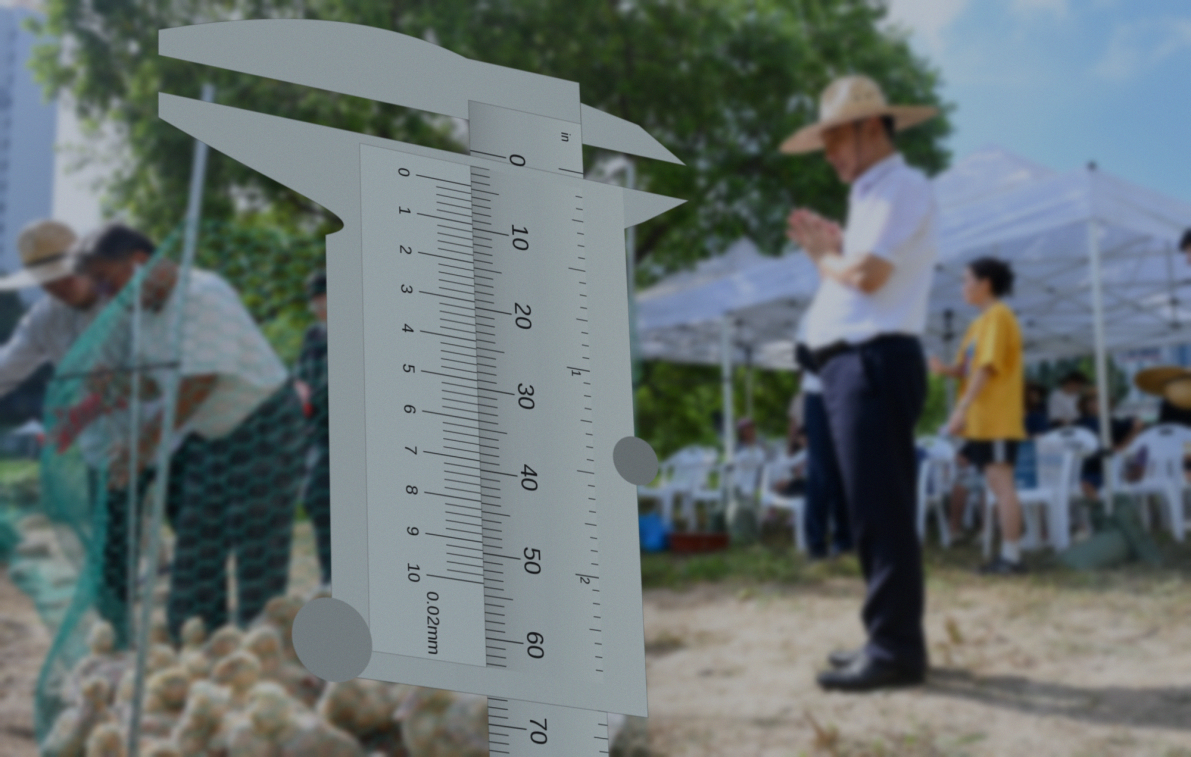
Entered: 4.6 mm
